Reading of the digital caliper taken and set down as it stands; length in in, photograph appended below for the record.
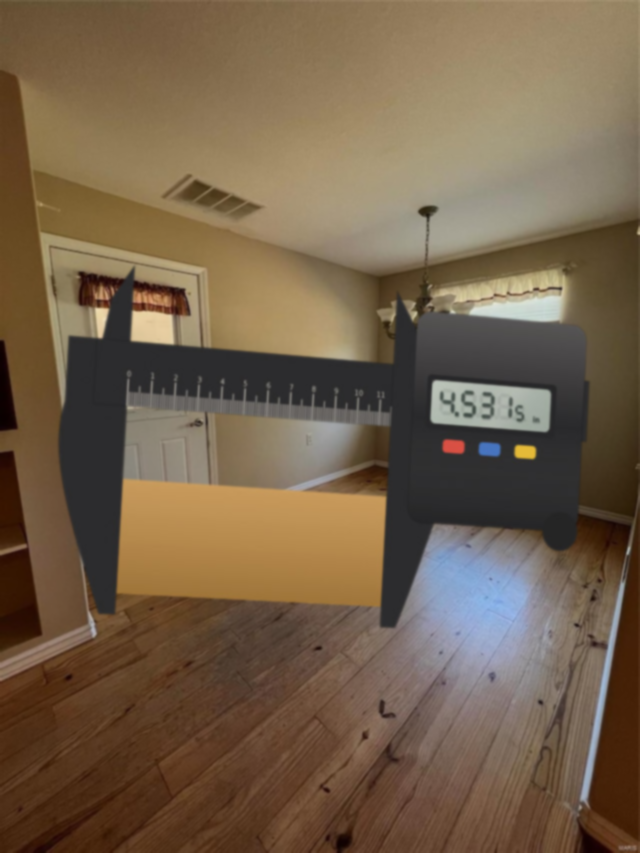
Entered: 4.5315 in
